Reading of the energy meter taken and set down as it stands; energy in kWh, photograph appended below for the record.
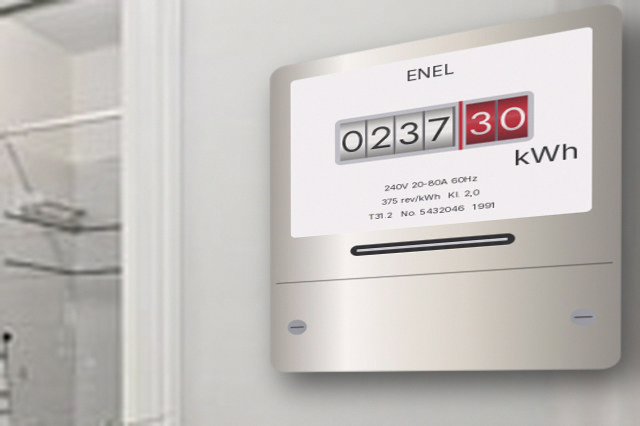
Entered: 237.30 kWh
